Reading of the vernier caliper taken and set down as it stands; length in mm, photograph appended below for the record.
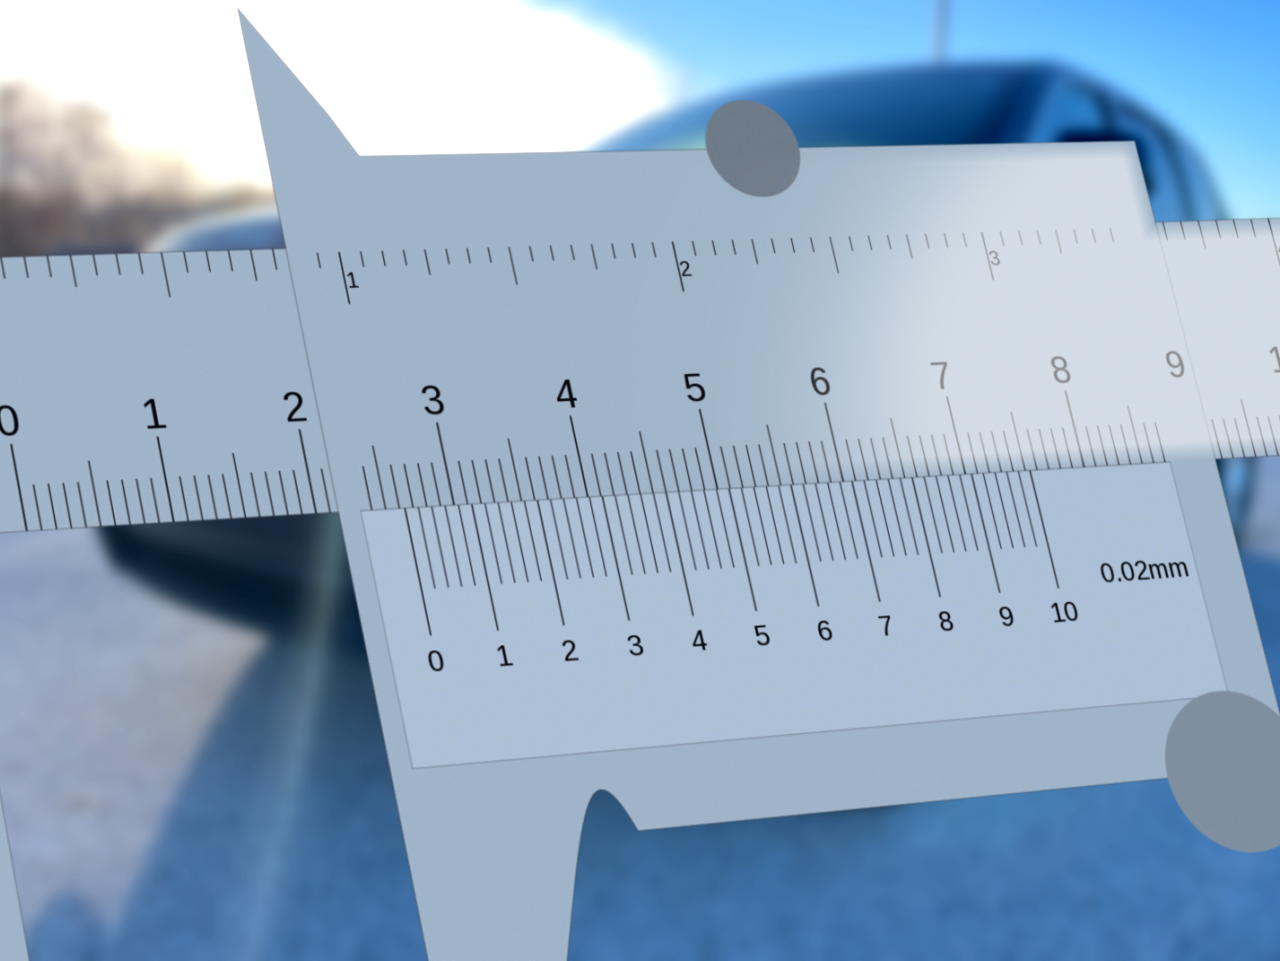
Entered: 26.4 mm
